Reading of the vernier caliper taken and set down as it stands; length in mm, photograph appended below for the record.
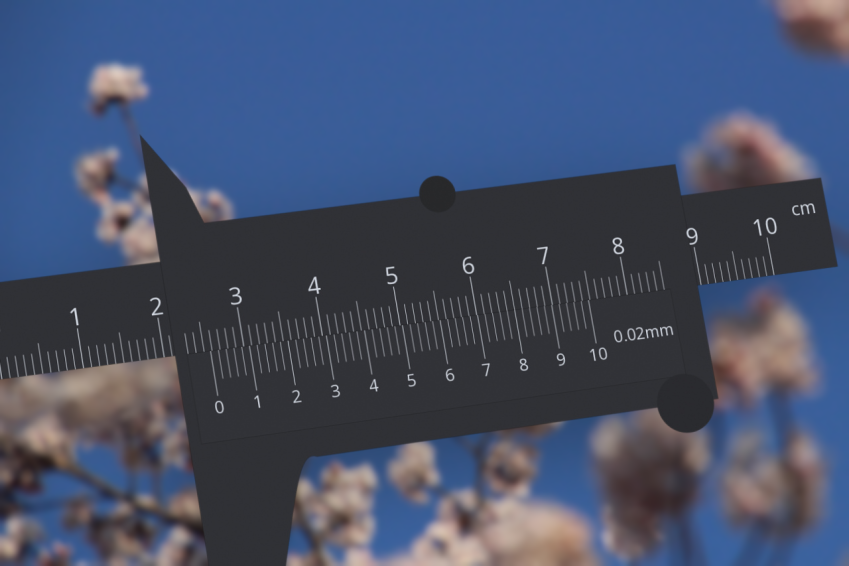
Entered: 25.8 mm
